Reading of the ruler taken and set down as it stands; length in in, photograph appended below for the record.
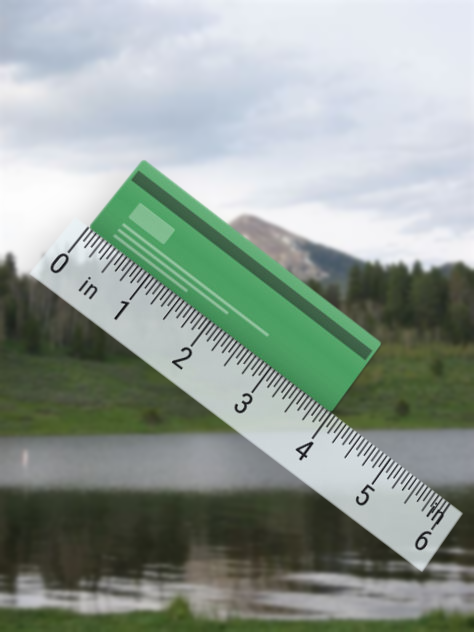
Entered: 4 in
